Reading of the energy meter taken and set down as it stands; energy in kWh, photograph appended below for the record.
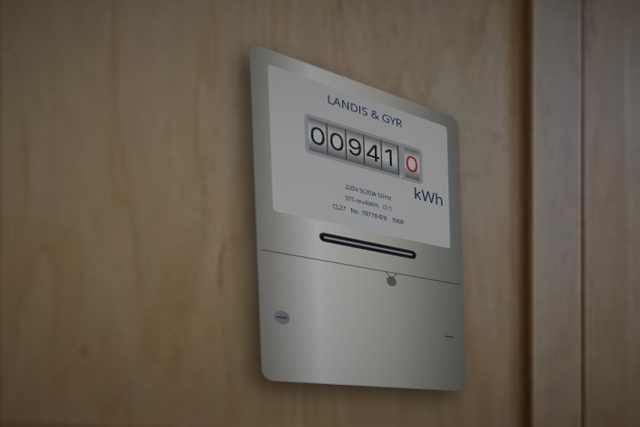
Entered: 941.0 kWh
